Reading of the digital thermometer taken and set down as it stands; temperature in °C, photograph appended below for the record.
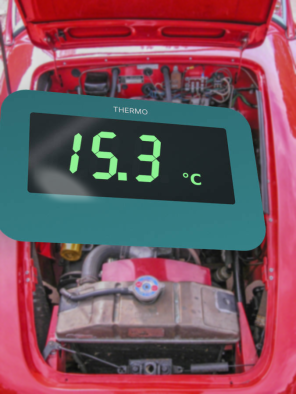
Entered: 15.3 °C
